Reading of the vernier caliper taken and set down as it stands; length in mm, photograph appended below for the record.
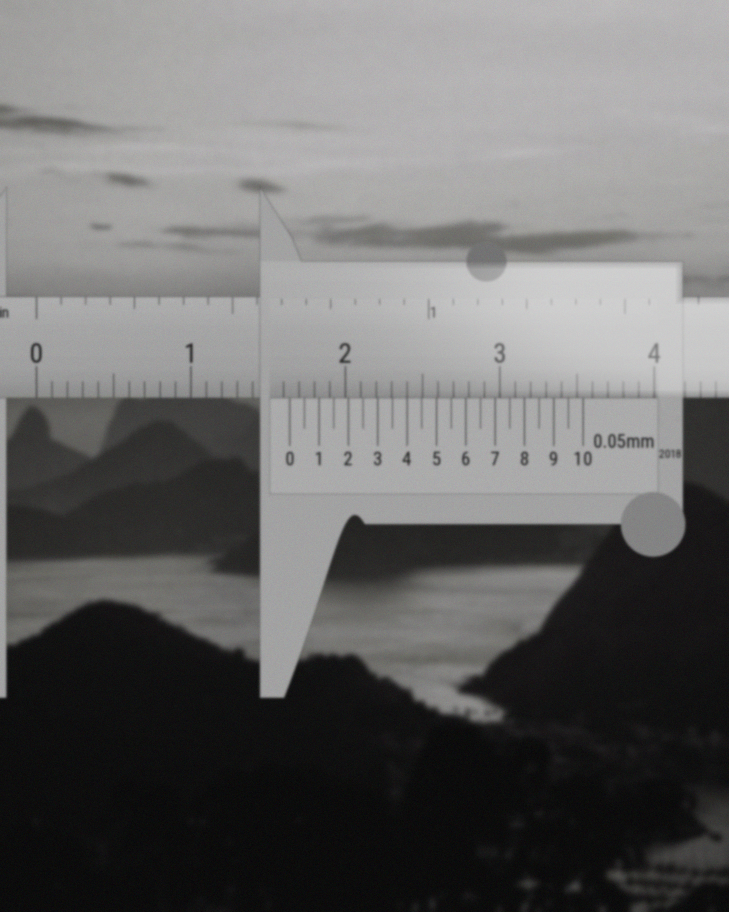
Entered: 16.4 mm
